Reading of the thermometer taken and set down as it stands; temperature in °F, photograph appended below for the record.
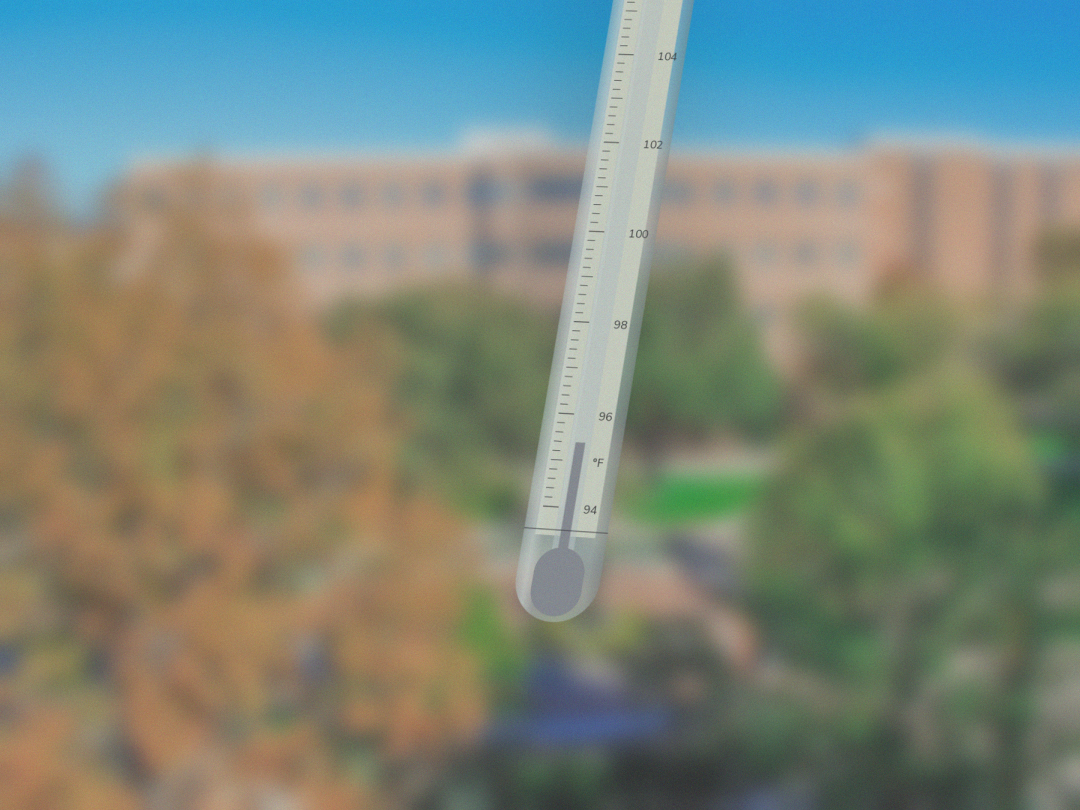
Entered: 95.4 °F
